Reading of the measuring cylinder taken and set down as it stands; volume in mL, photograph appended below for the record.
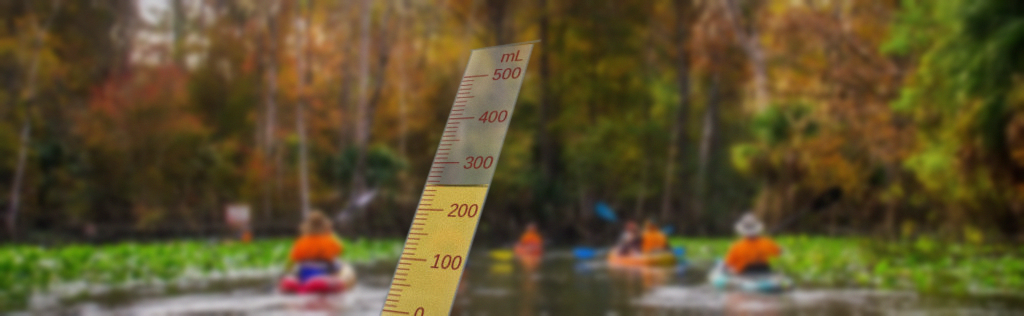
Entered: 250 mL
